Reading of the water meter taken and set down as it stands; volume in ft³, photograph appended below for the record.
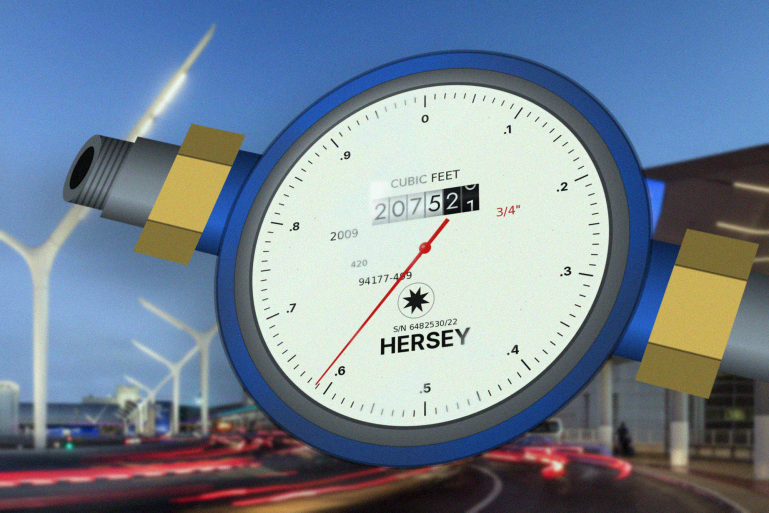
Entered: 207520.61 ft³
